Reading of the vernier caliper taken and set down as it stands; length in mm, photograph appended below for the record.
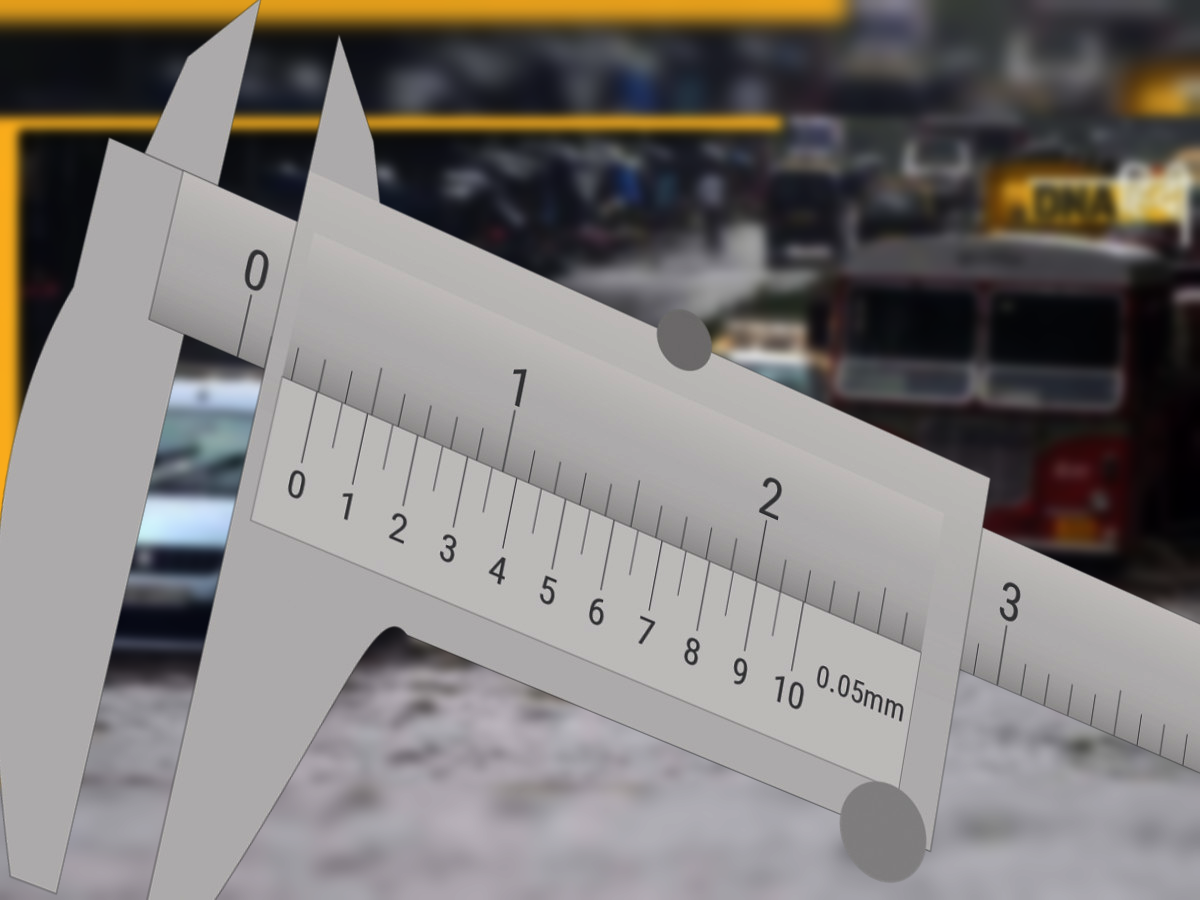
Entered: 2.95 mm
